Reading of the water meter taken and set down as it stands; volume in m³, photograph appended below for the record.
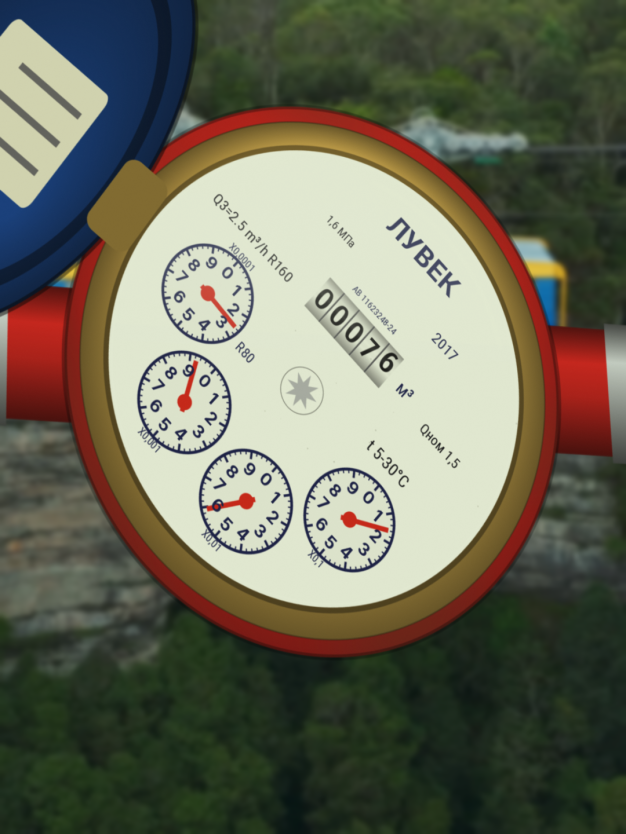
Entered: 76.1592 m³
